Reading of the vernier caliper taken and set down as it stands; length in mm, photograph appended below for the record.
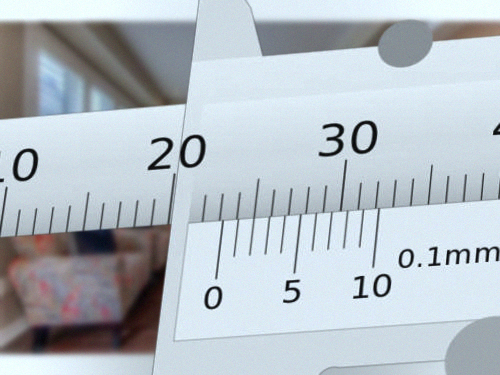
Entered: 23.2 mm
